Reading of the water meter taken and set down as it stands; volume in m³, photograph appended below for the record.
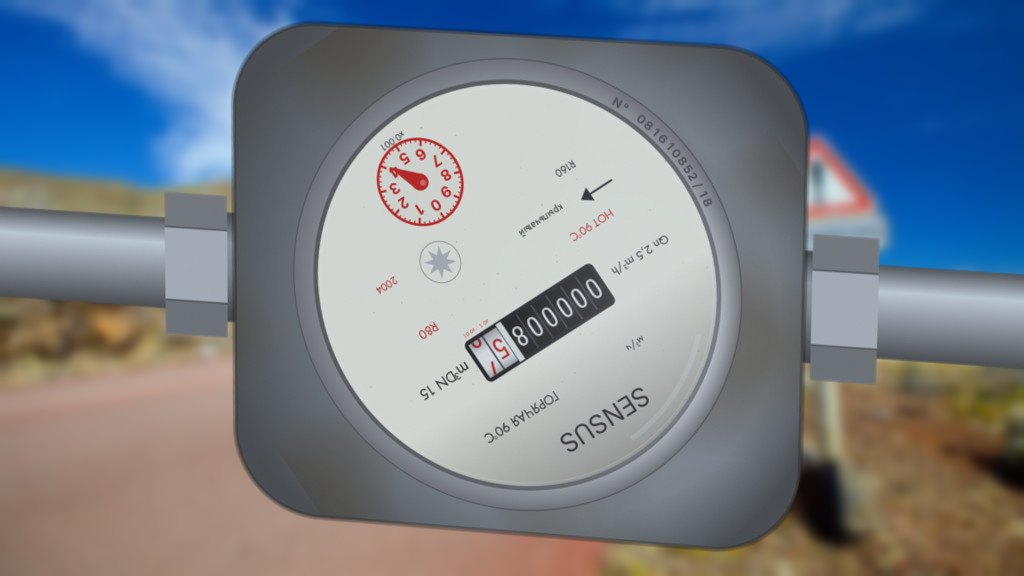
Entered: 8.574 m³
